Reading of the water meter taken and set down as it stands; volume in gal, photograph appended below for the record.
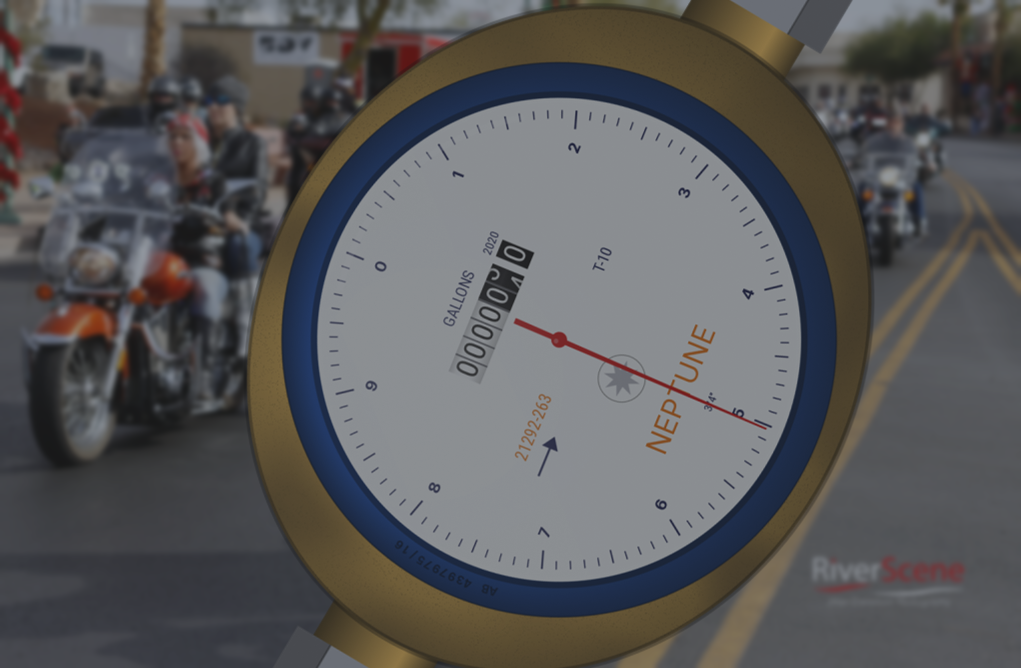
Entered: 35.0 gal
